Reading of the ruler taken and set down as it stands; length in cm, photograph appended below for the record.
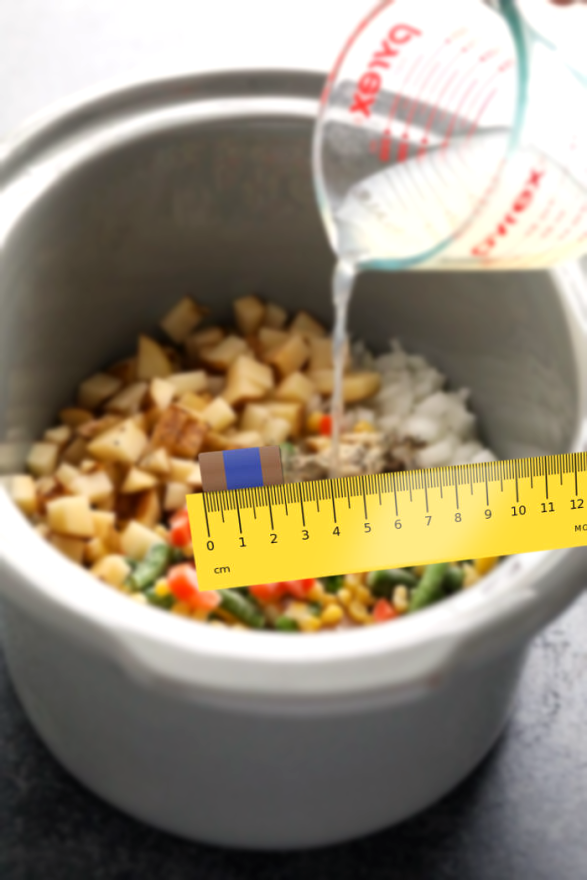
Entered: 2.5 cm
